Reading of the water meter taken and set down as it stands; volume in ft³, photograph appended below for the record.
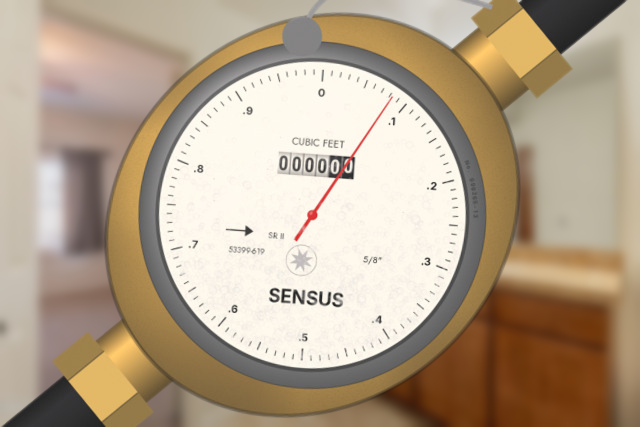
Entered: 0.08 ft³
